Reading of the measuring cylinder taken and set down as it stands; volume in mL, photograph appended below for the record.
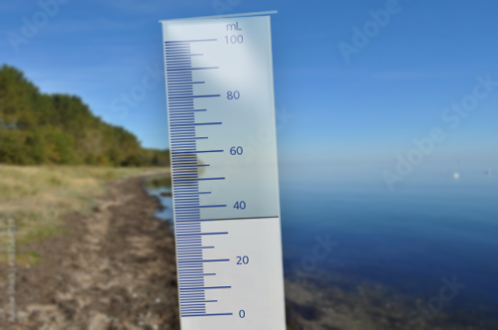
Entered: 35 mL
